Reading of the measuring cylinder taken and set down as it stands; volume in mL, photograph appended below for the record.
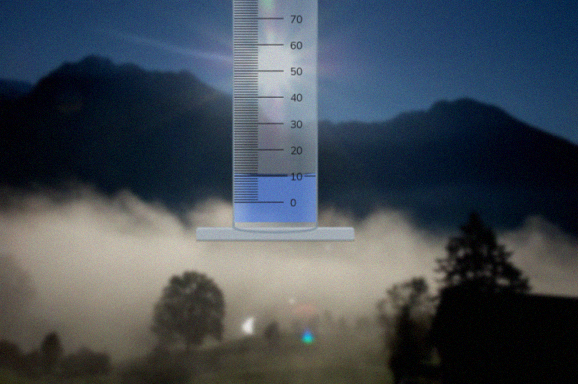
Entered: 10 mL
